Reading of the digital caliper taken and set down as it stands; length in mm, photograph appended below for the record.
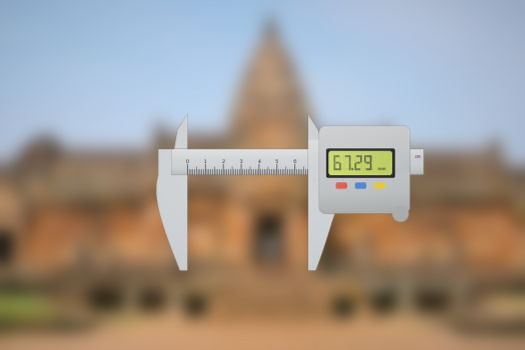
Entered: 67.29 mm
